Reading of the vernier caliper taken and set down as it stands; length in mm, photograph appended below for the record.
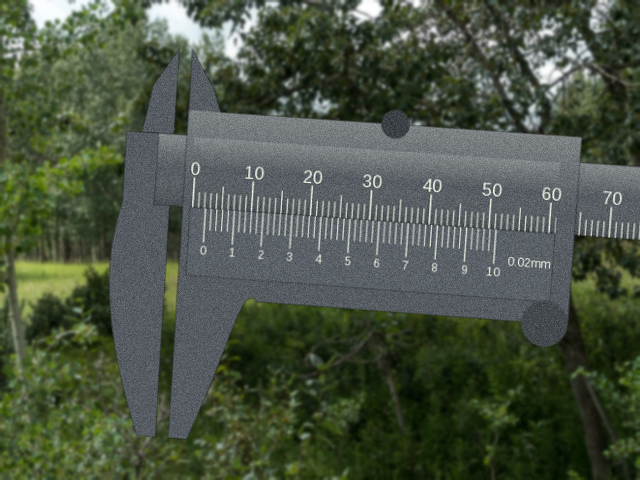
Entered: 2.2 mm
